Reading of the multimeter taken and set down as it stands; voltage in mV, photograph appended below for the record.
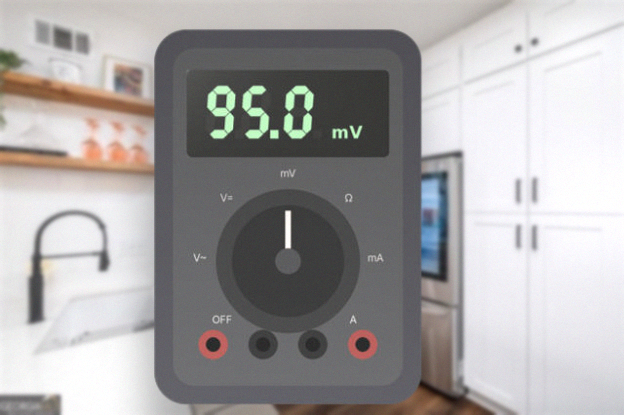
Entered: 95.0 mV
